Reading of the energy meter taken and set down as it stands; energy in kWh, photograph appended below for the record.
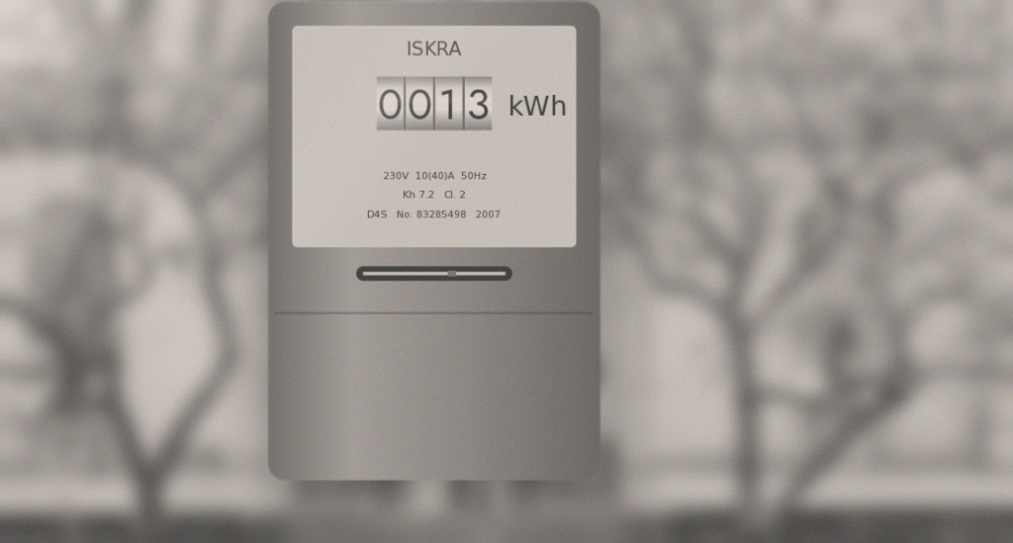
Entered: 13 kWh
